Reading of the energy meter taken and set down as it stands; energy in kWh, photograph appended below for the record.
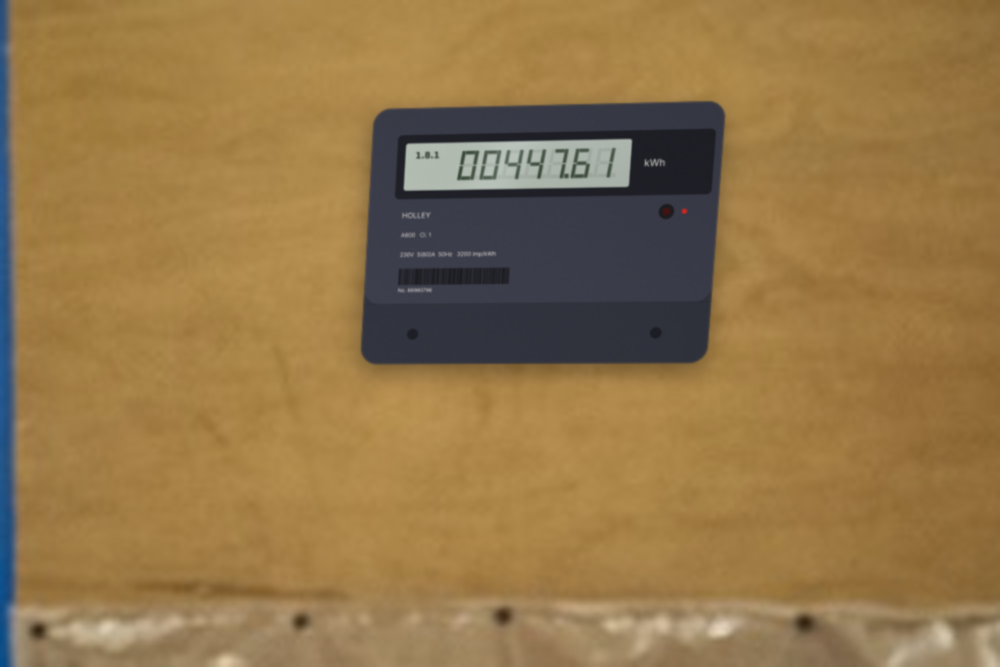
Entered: 447.61 kWh
